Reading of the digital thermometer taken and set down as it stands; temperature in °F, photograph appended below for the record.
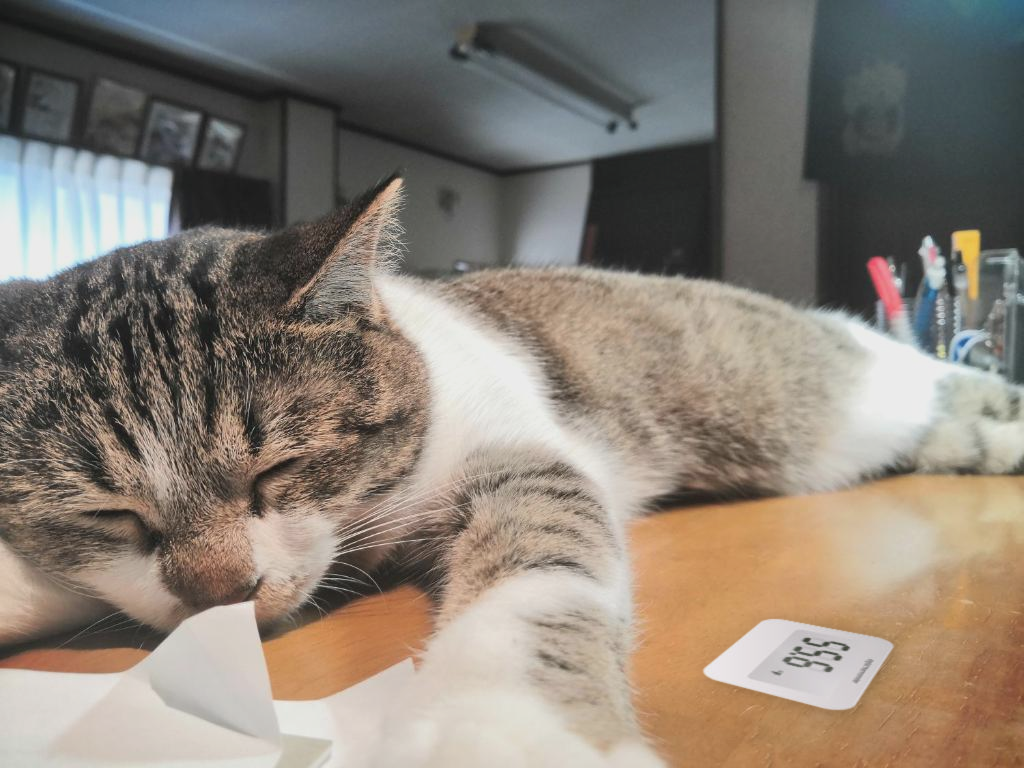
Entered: 55.6 °F
